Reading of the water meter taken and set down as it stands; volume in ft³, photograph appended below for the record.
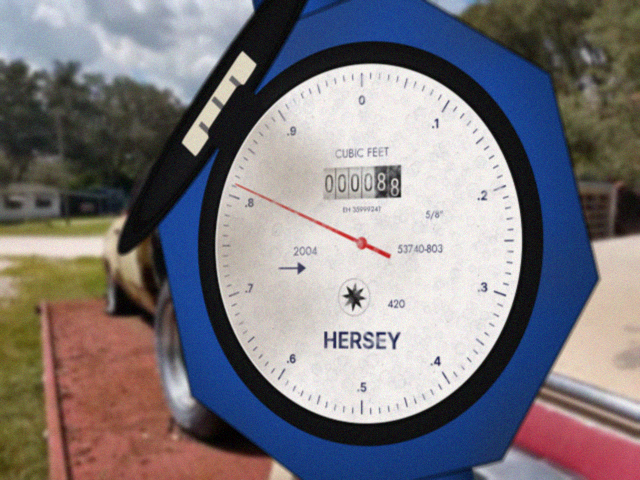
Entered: 87.81 ft³
